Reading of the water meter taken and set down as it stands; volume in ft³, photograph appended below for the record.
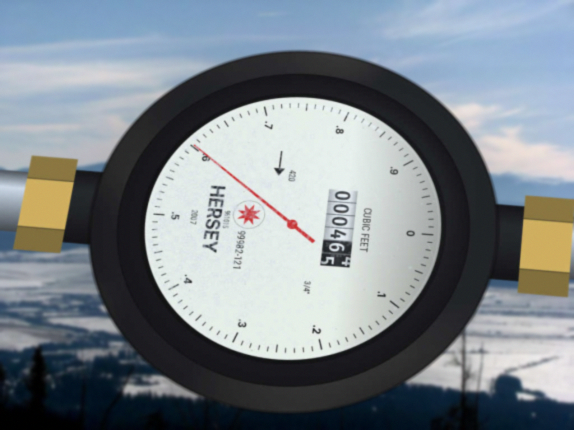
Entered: 464.60 ft³
